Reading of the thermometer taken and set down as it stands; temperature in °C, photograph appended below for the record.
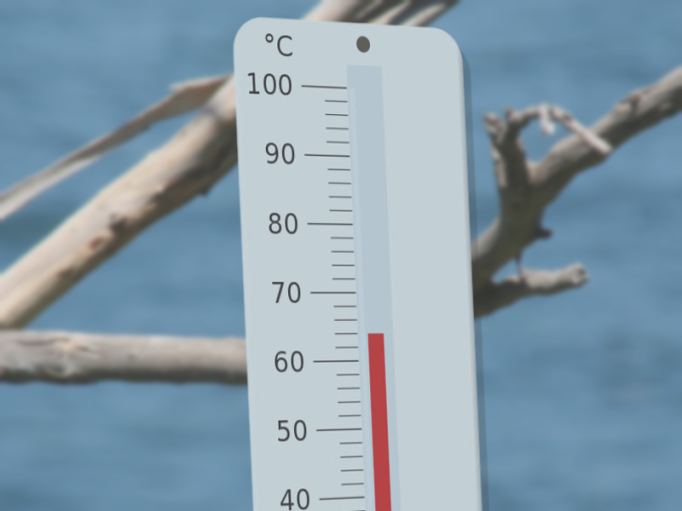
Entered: 64 °C
